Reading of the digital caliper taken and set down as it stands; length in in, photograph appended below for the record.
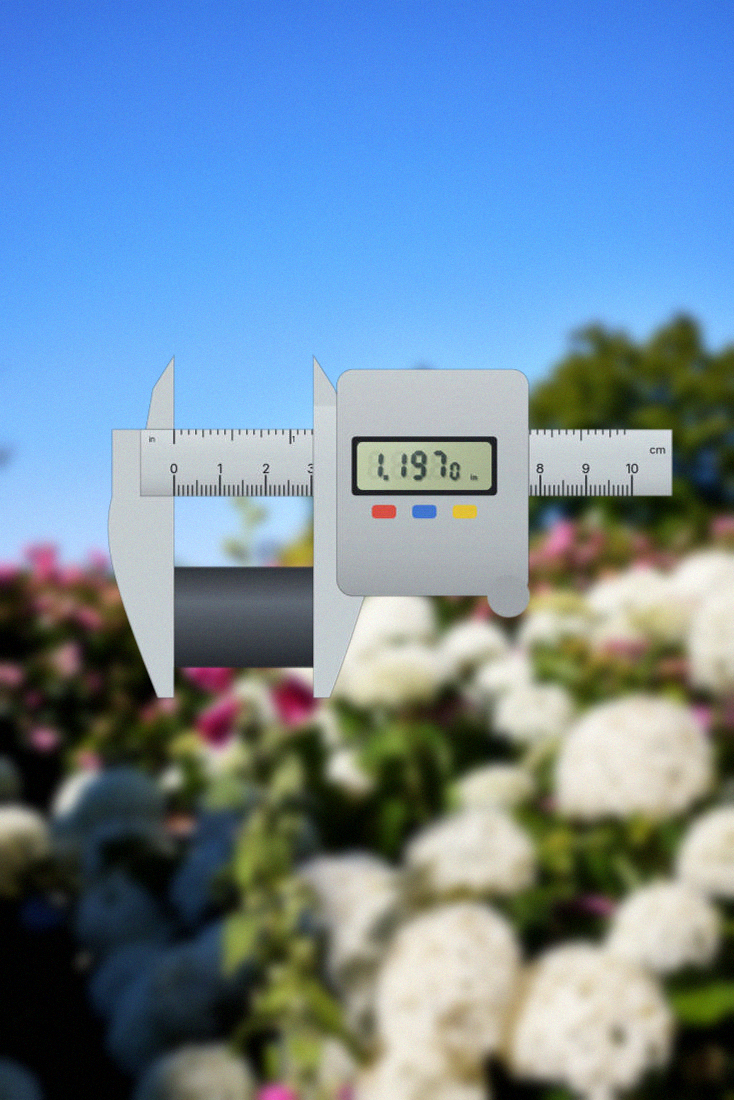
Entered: 1.1970 in
